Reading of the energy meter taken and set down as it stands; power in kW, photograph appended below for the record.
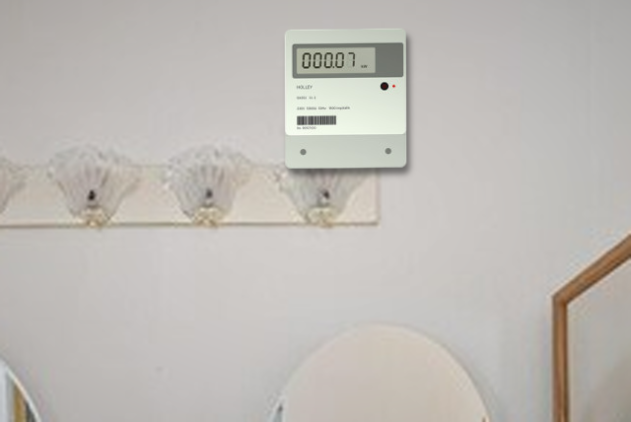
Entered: 0.07 kW
